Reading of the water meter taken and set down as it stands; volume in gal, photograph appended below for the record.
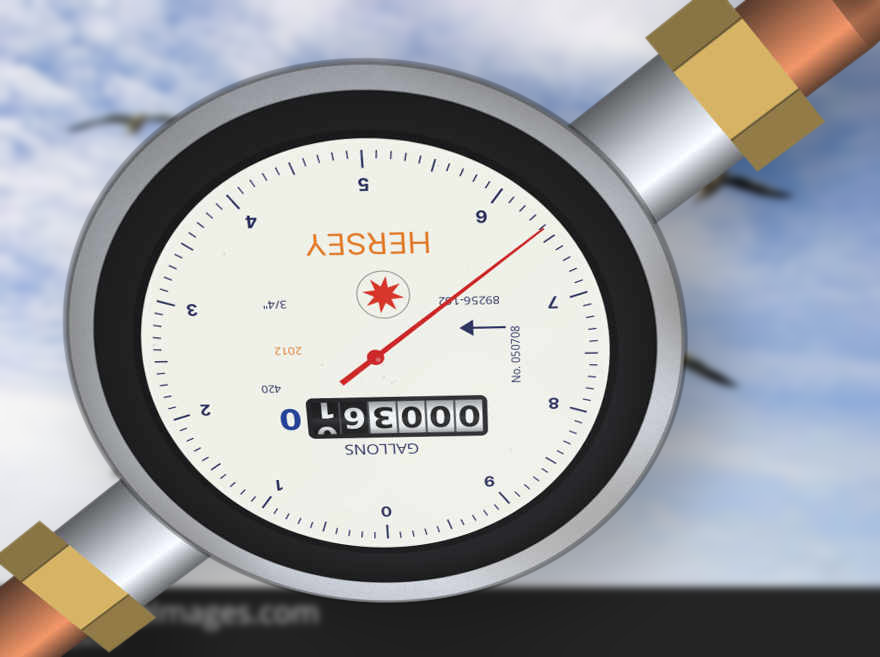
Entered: 3606.4 gal
